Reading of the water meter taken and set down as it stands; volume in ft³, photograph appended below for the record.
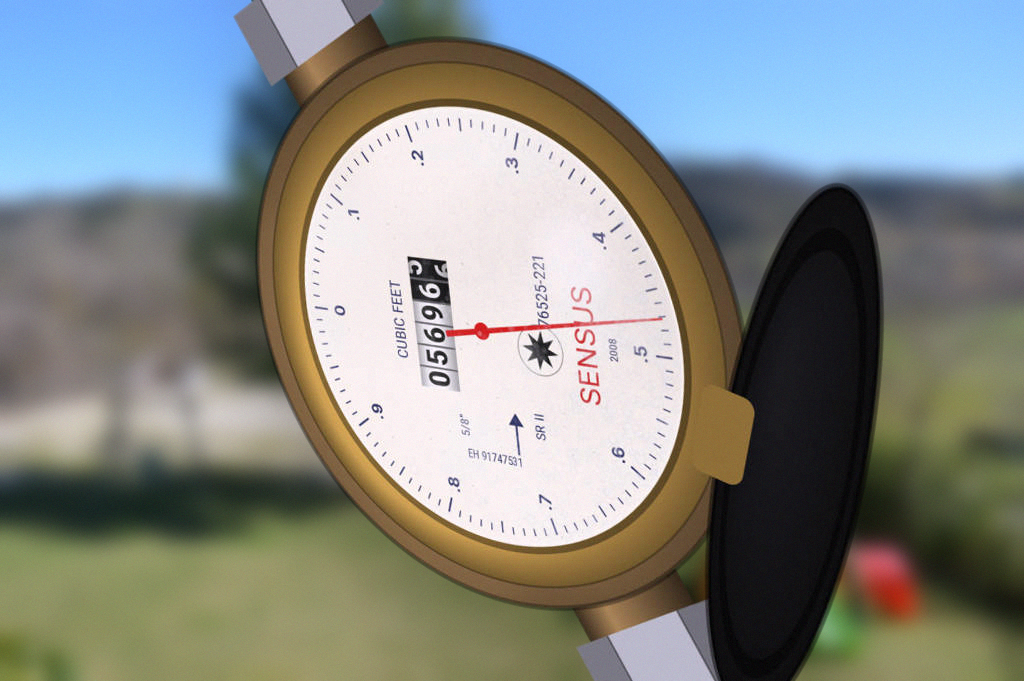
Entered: 56965.47 ft³
